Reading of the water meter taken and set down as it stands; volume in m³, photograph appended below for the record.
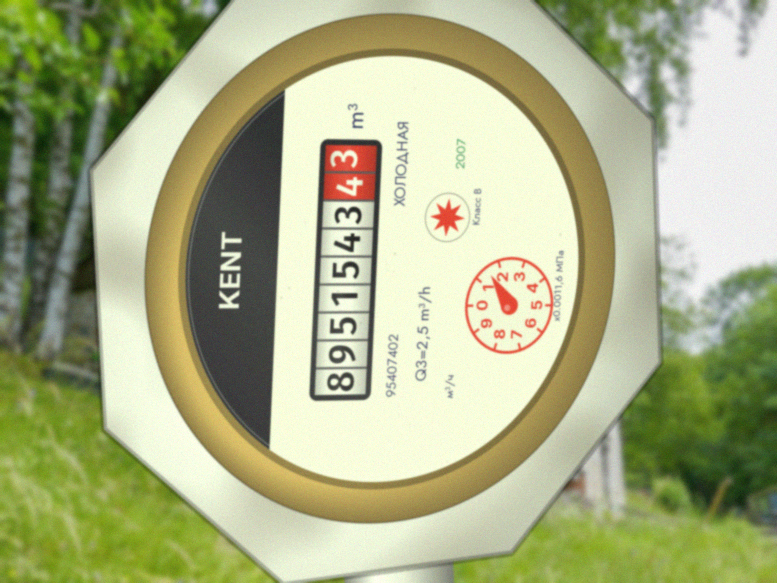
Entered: 8951543.431 m³
